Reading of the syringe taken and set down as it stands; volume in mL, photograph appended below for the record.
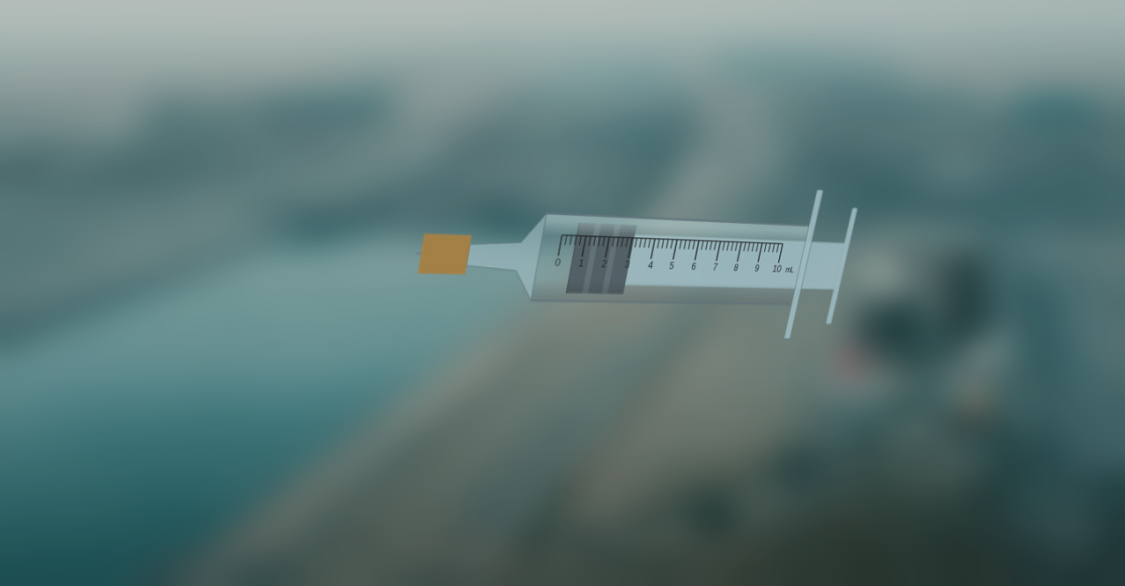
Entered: 0.6 mL
